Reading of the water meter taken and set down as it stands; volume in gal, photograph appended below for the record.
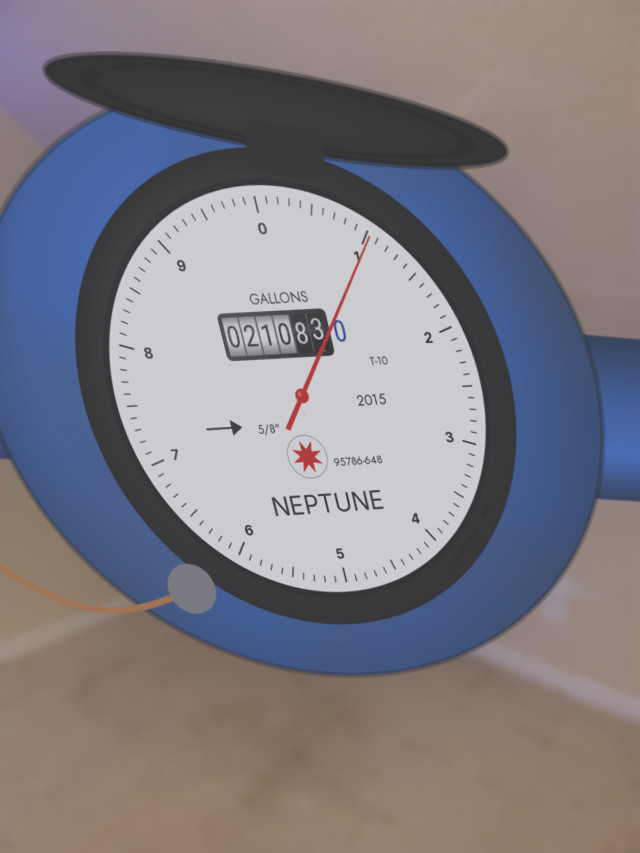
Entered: 210831.0 gal
